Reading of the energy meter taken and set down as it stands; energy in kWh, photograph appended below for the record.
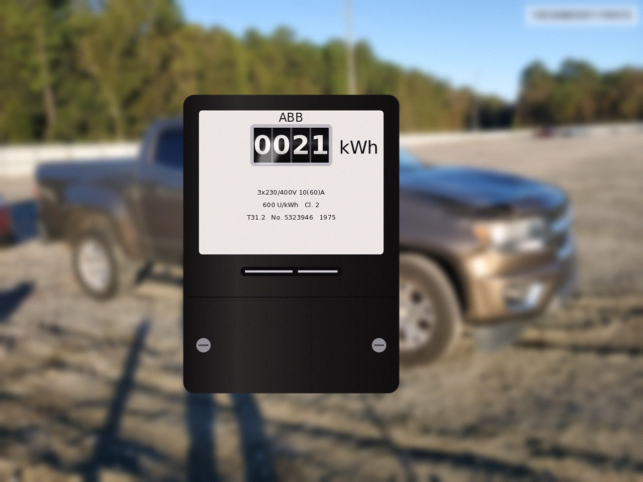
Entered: 21 kWh
